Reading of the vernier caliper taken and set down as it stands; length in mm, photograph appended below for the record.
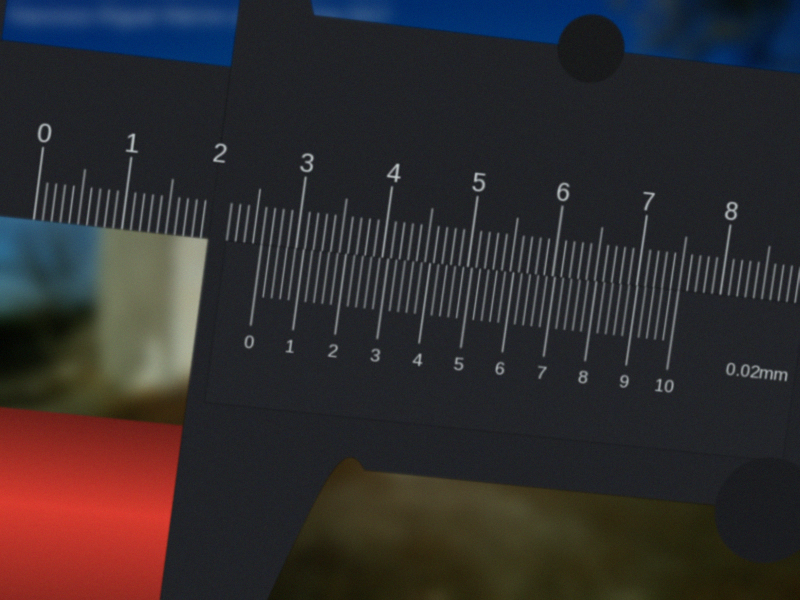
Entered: 26.0 mm
